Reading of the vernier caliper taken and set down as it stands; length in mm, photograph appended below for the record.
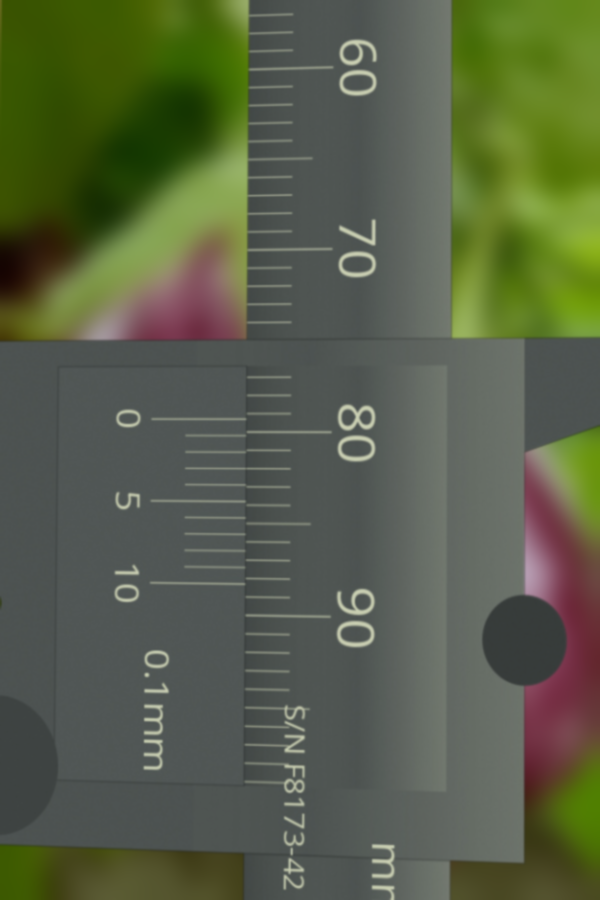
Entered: 79.3 mm
